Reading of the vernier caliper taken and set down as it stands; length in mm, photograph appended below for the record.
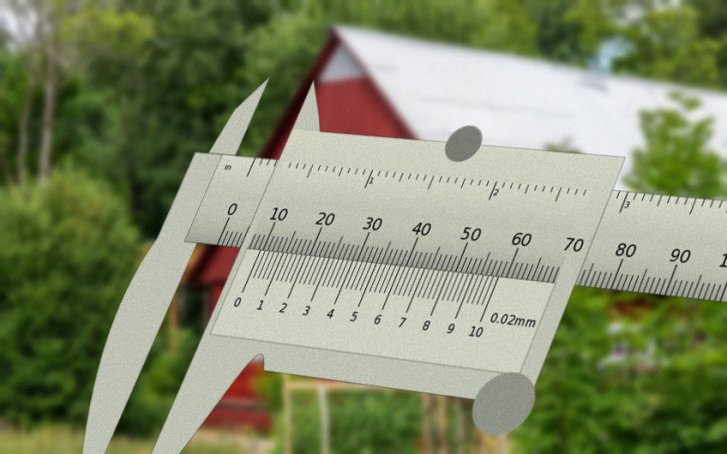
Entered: 9.5 mm
